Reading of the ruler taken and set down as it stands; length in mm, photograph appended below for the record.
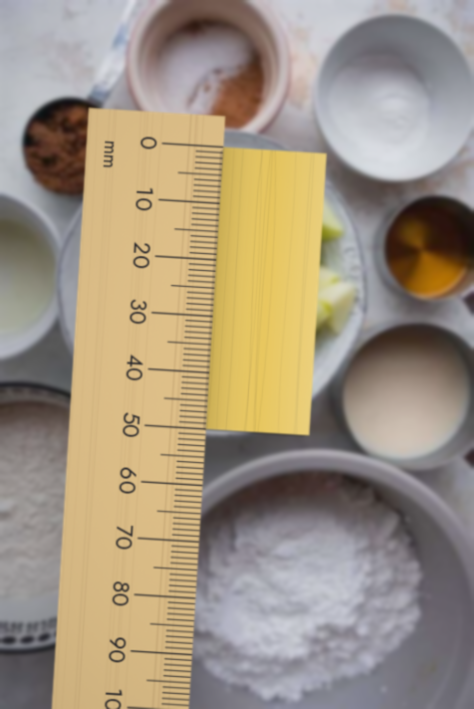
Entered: 50 mm
